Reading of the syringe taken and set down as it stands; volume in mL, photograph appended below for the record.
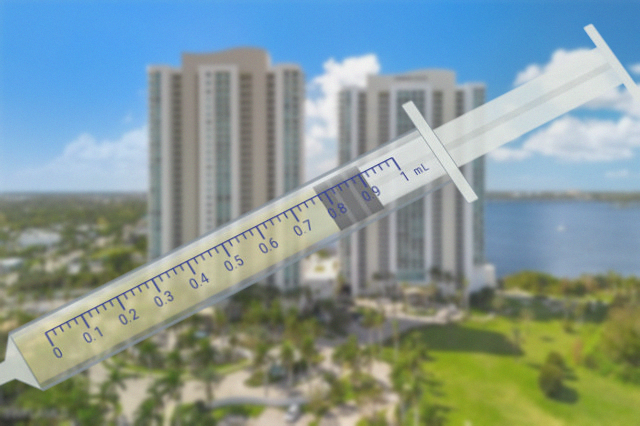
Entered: 0.78 mL
